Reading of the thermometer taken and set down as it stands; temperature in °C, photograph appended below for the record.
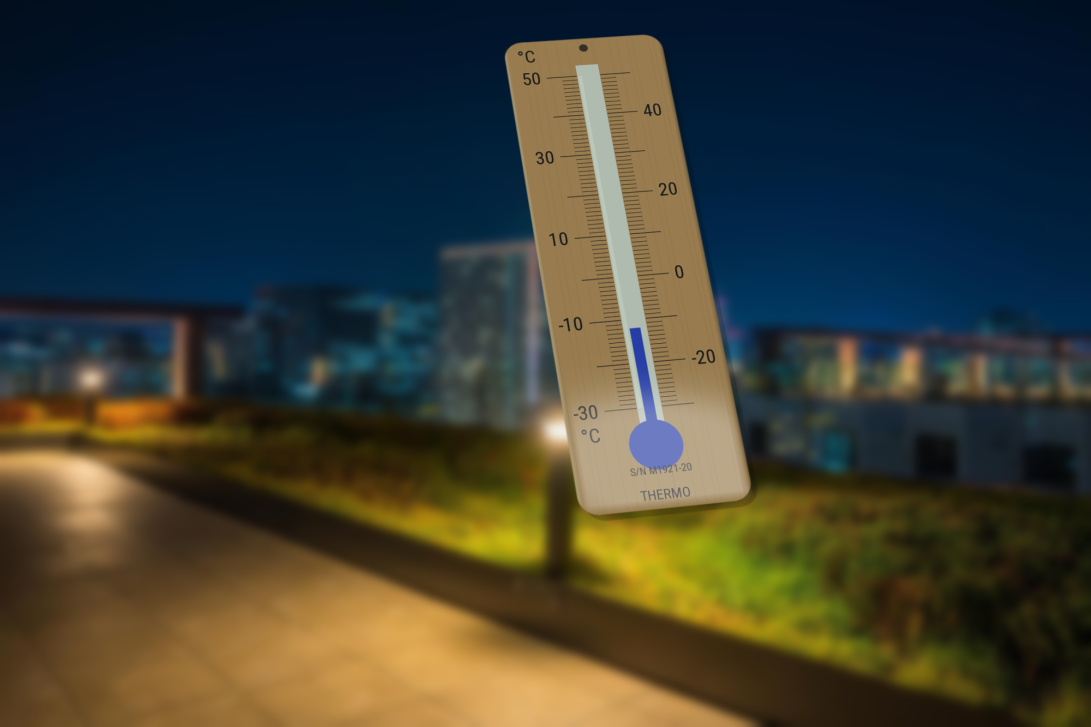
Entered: -12 °C
